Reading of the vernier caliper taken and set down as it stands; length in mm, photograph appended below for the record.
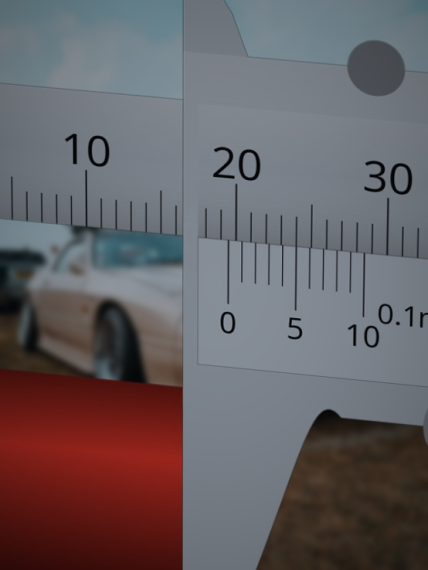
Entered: 19.5 mm
